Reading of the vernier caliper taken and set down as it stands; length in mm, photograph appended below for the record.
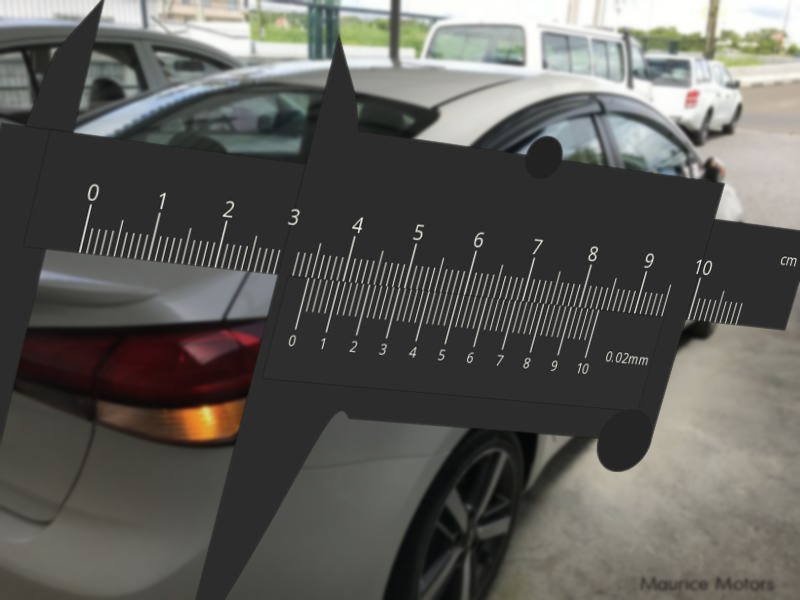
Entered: 34.5 mm
